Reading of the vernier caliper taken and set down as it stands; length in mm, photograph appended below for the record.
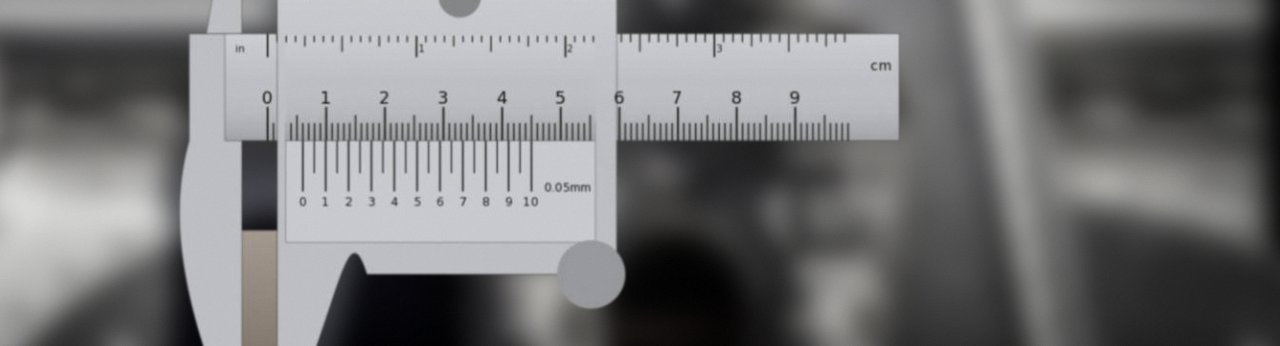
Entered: 6.0 mm
